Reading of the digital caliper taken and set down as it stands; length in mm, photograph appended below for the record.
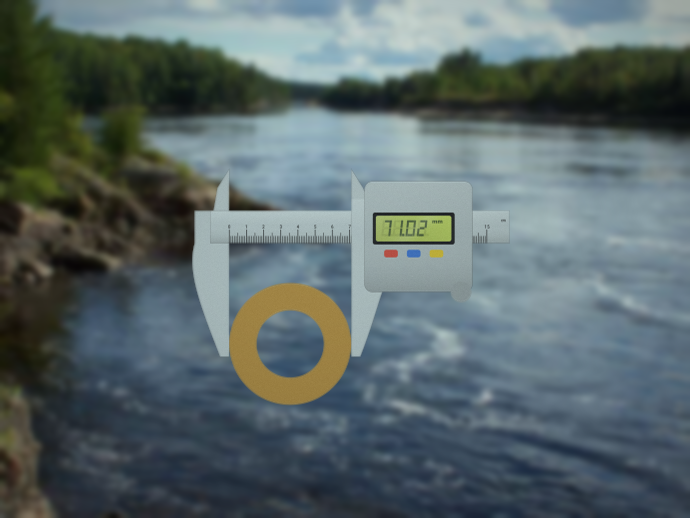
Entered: 71.02 mm
